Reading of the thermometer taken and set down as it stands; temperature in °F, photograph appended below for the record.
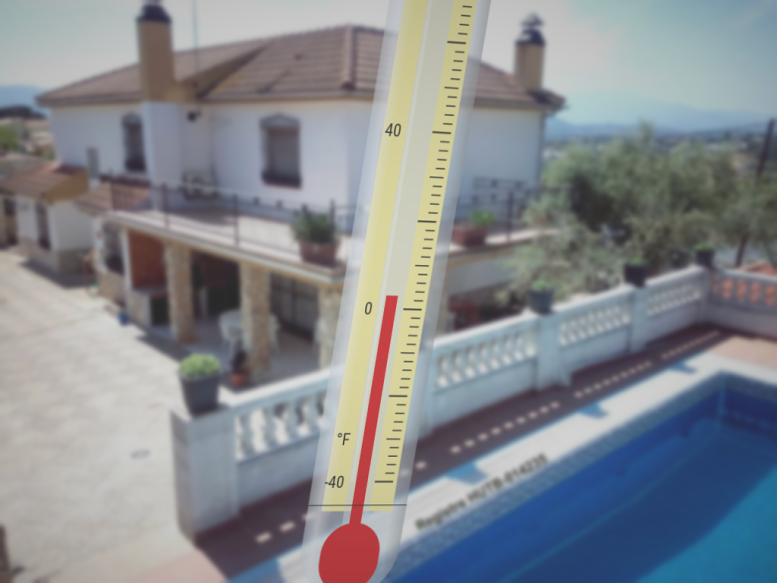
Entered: 3 °F
